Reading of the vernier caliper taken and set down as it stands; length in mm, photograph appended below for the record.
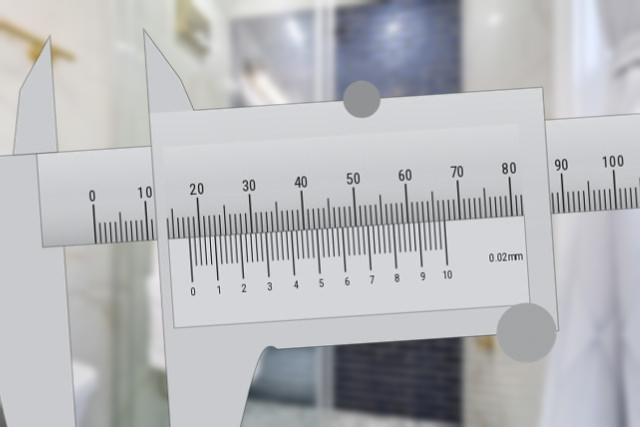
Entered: 18.0 mm
